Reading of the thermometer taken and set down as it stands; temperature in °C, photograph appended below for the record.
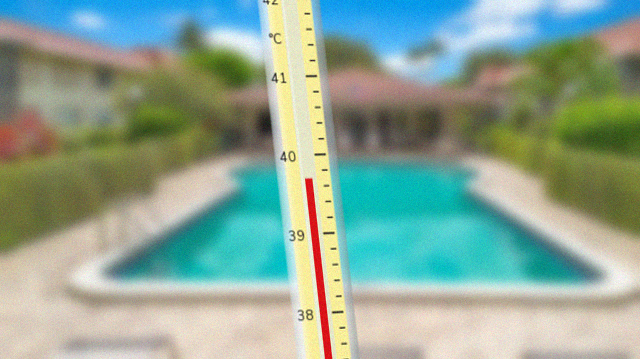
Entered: 39.7 °C
